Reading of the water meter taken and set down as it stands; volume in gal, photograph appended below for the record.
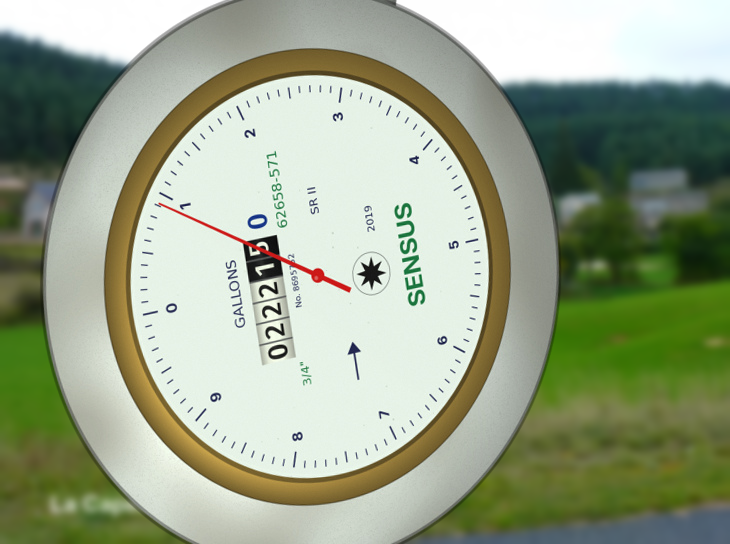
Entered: 222150.9 gal
